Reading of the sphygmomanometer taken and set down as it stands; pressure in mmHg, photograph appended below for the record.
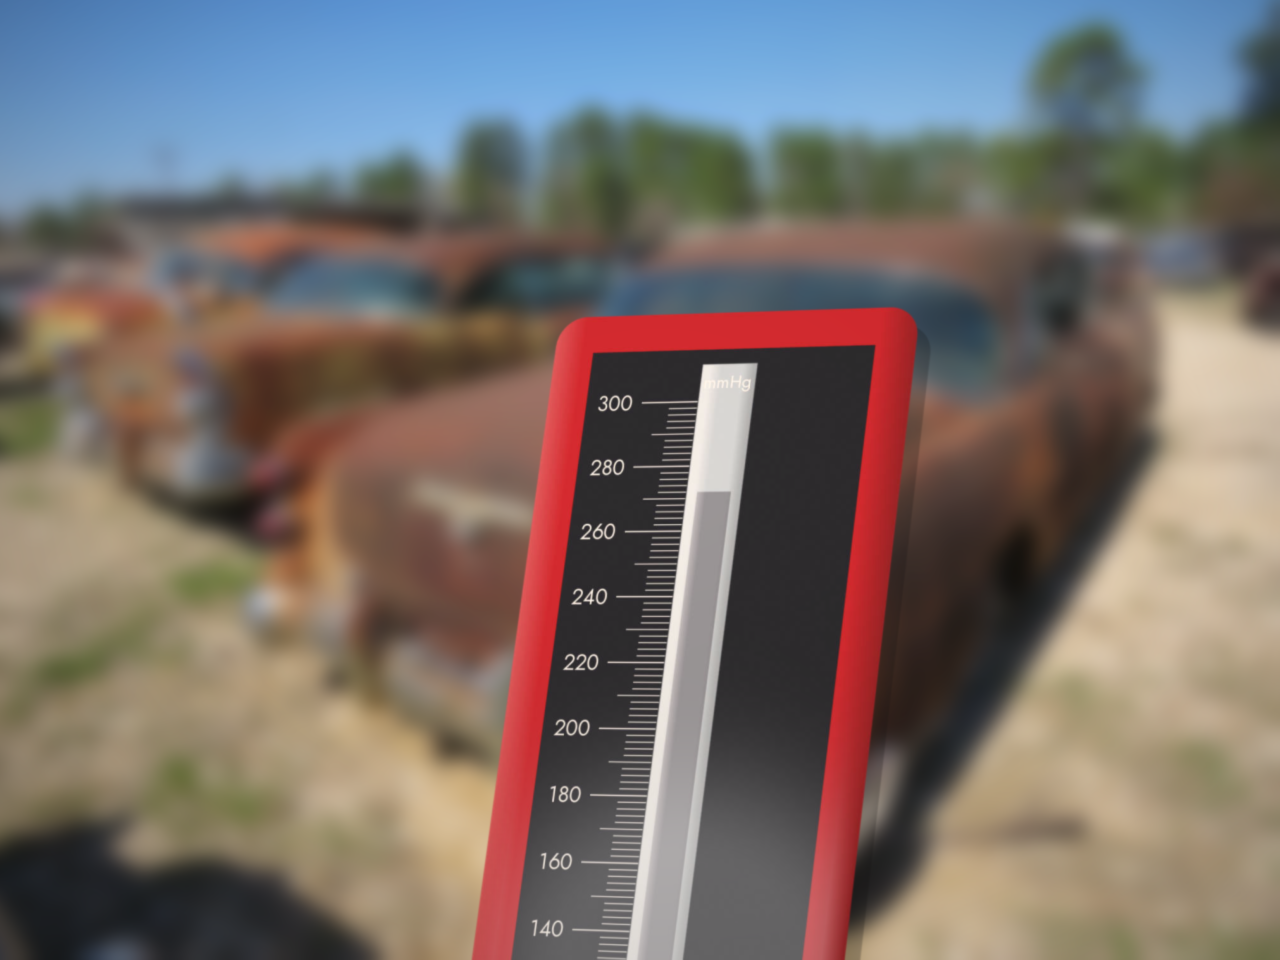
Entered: 272 mmHg
